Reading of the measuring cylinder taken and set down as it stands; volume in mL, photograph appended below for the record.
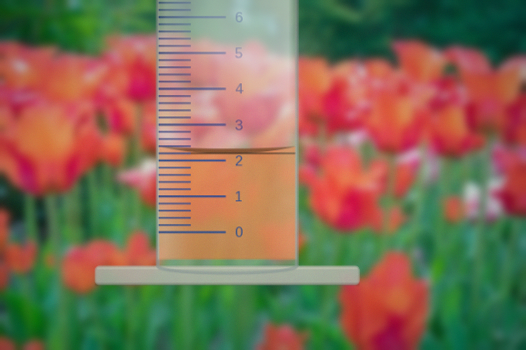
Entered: 2.2 mL
